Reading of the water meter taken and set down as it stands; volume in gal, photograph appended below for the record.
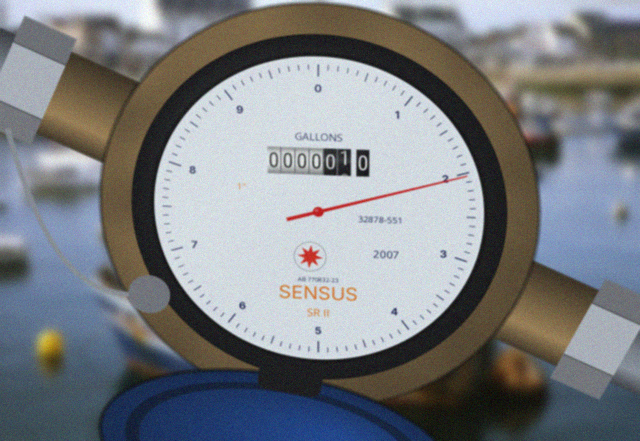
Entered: 12.0 gal
